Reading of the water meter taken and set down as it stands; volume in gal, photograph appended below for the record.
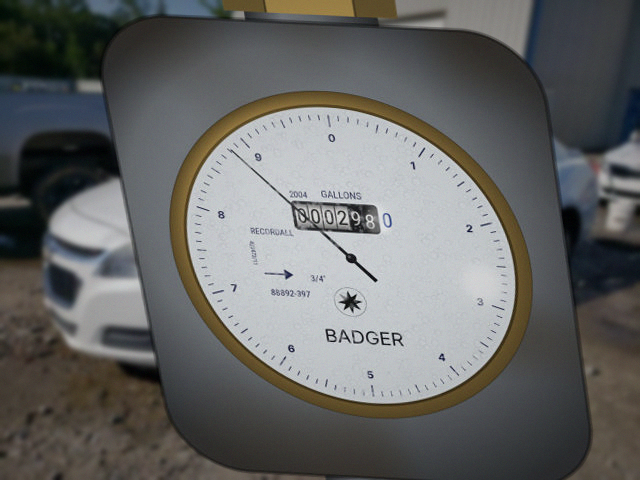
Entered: 2978.8 gal
